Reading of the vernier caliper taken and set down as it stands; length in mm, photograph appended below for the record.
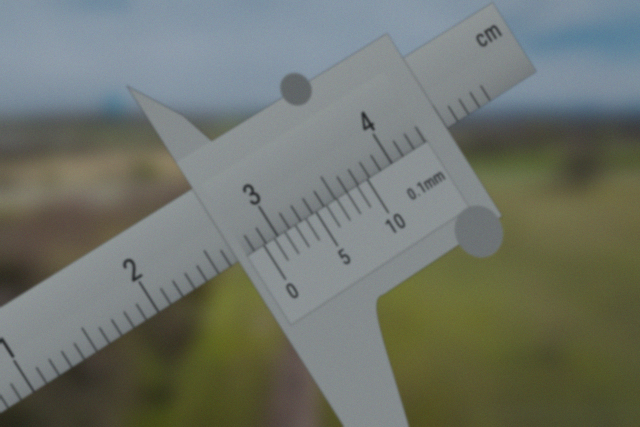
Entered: 28.8 mm
